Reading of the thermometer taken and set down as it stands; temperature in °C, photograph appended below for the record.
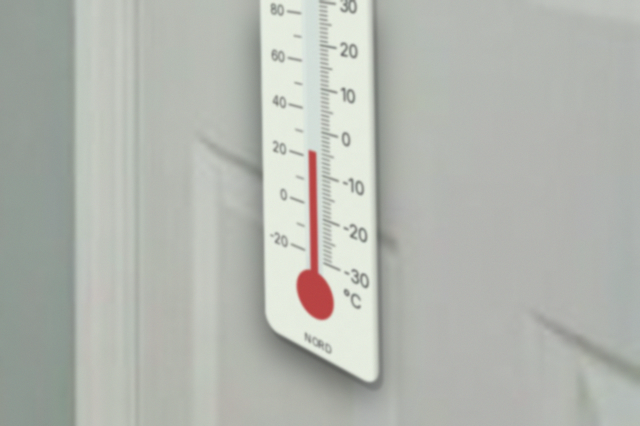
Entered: -5 °C
